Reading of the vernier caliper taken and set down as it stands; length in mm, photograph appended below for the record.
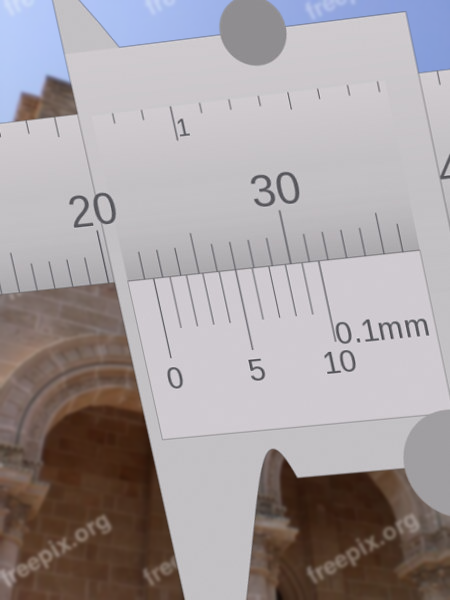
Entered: 22.5 mm
